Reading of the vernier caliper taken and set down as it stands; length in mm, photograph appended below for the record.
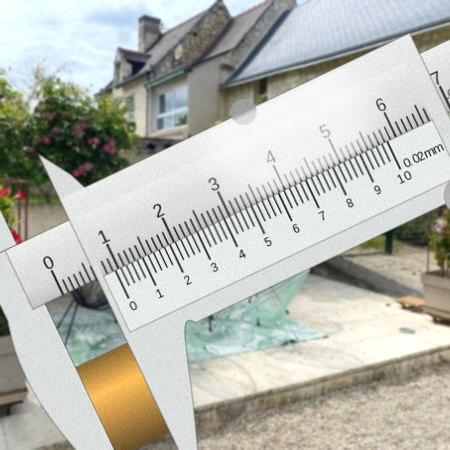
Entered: 9.4 mm
